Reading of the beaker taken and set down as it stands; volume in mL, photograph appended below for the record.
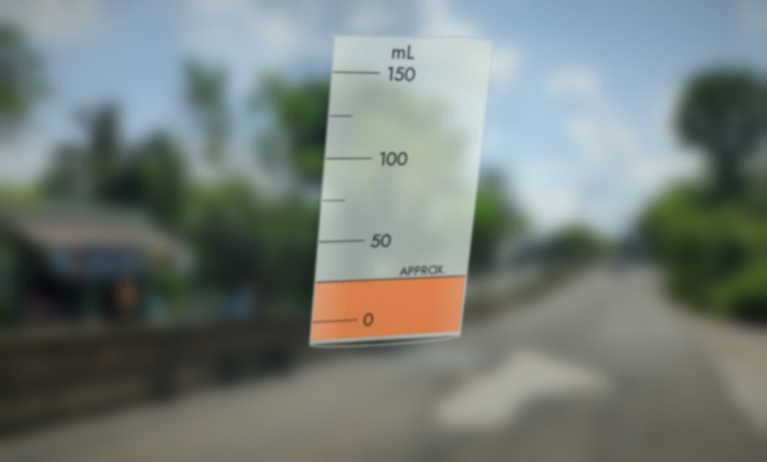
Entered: 25 mL
